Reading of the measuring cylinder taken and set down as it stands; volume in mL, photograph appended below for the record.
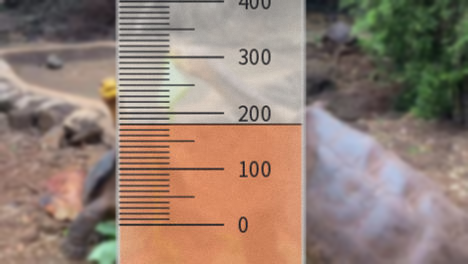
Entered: 180 mL
